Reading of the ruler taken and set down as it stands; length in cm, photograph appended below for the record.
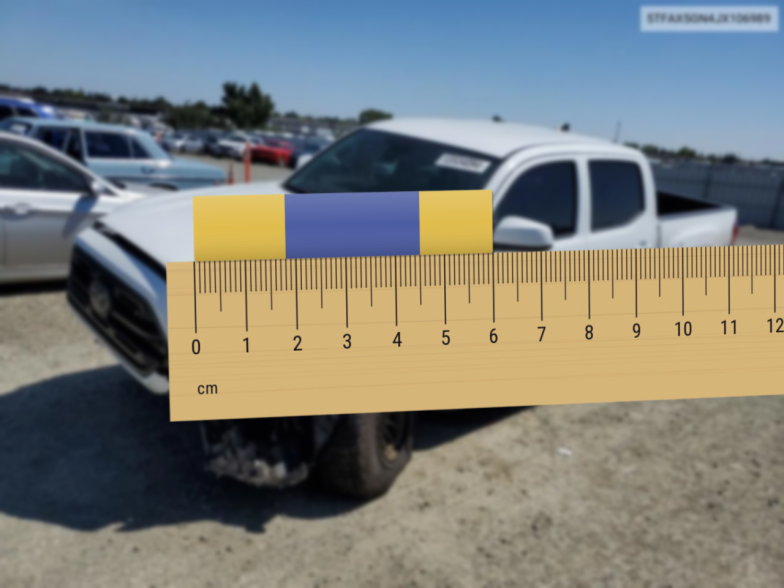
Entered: 6 cm
